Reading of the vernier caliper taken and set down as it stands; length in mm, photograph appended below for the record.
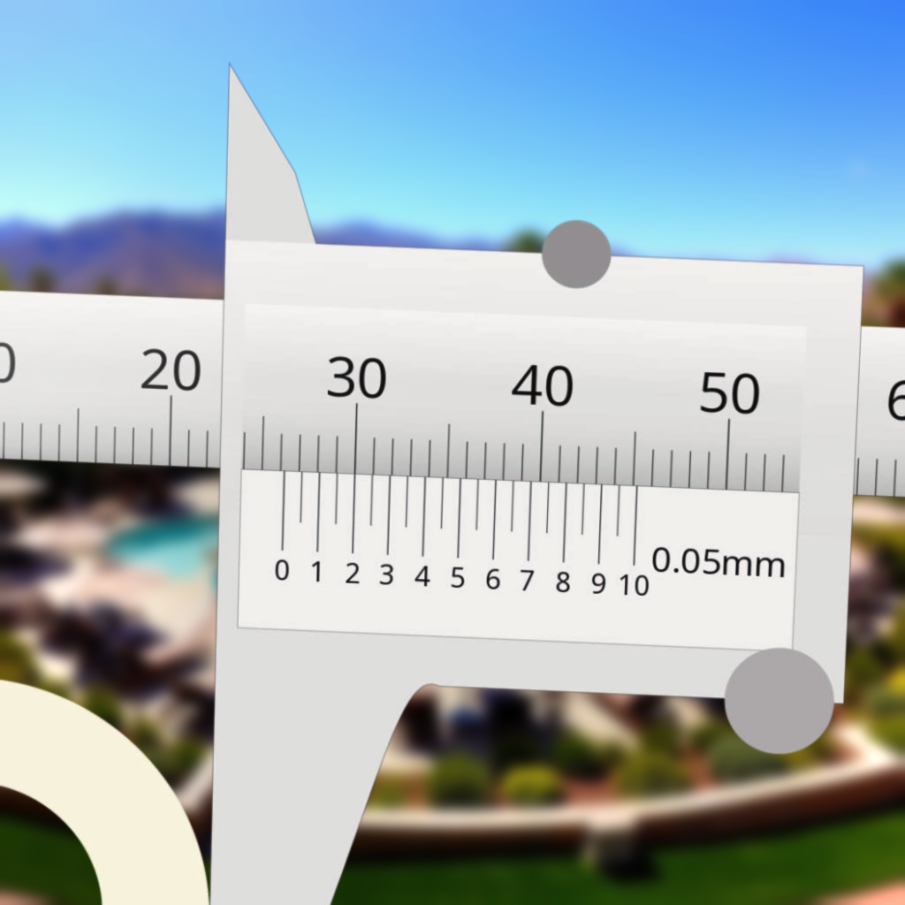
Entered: 26.2 mm
